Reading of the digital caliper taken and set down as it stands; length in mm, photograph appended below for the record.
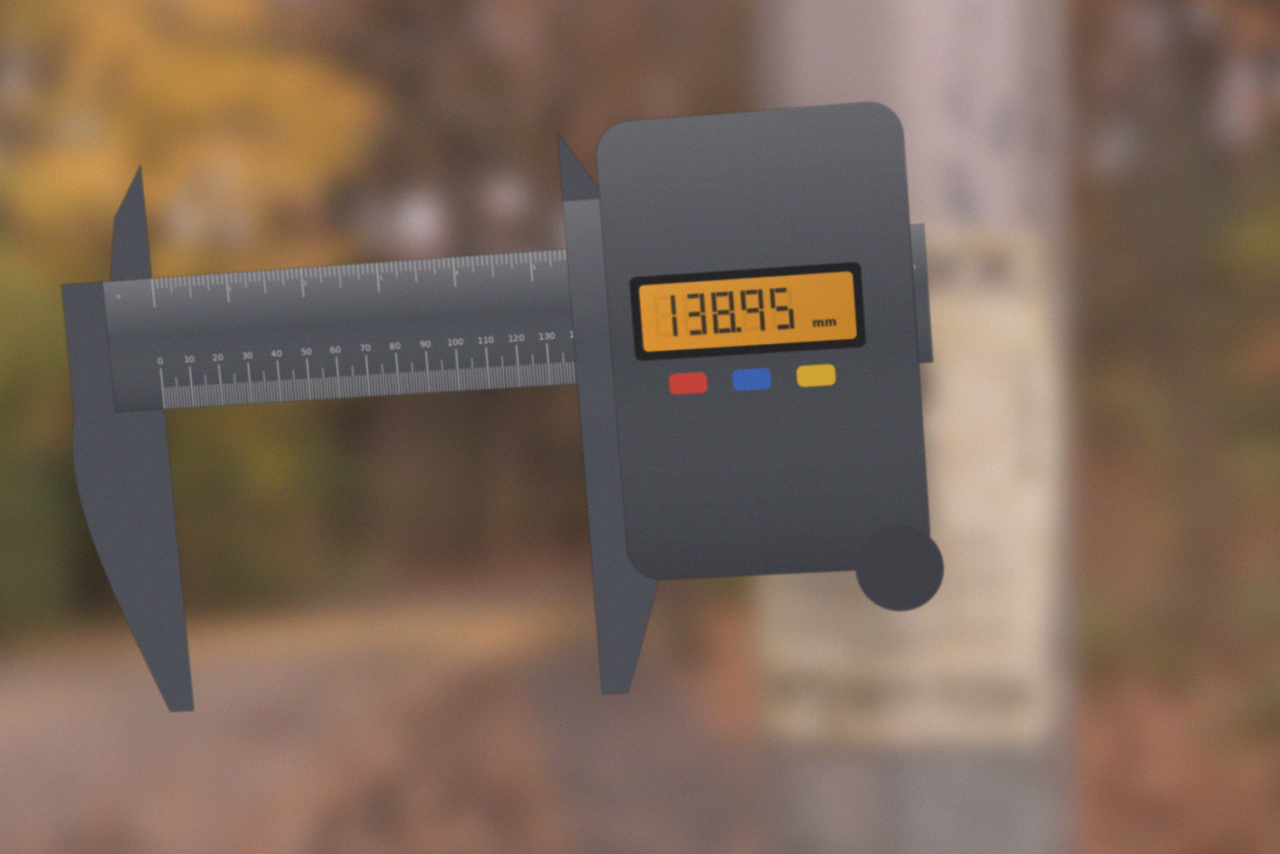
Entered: 138.95 mm
